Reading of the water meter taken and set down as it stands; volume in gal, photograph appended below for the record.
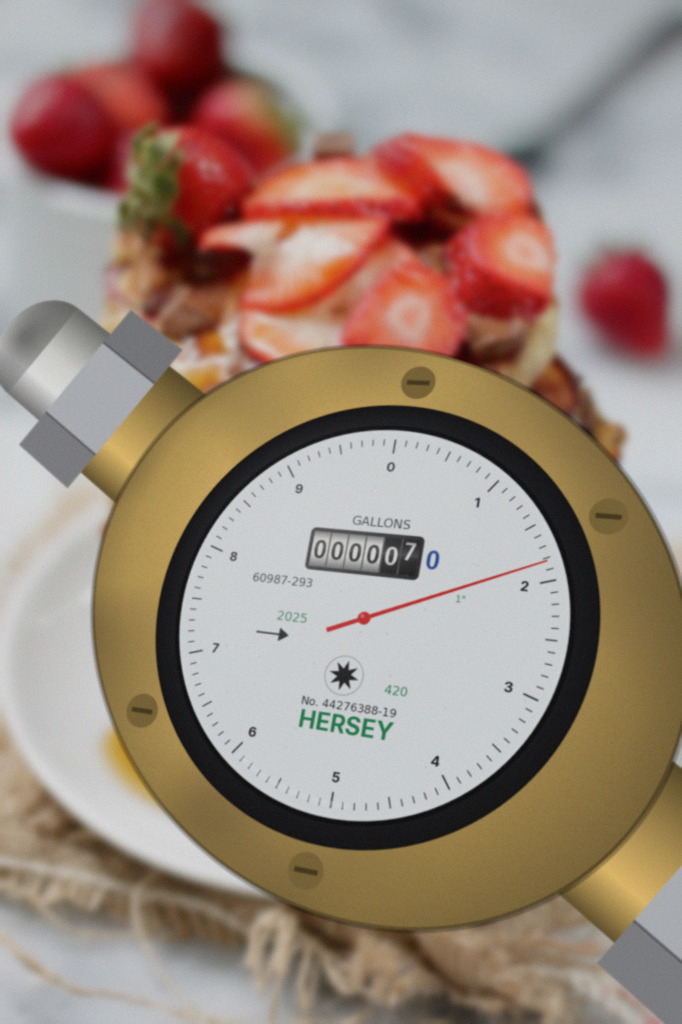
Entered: 71.8 gal
